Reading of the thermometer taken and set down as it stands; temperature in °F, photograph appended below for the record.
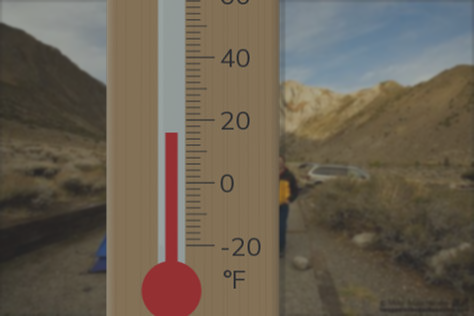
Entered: 16 °F
